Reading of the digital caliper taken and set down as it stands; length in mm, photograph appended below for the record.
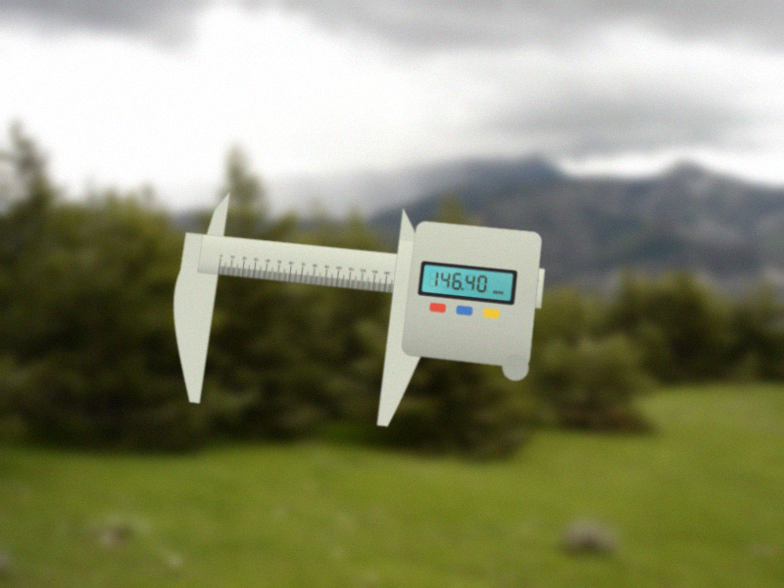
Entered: 146.40 mm
